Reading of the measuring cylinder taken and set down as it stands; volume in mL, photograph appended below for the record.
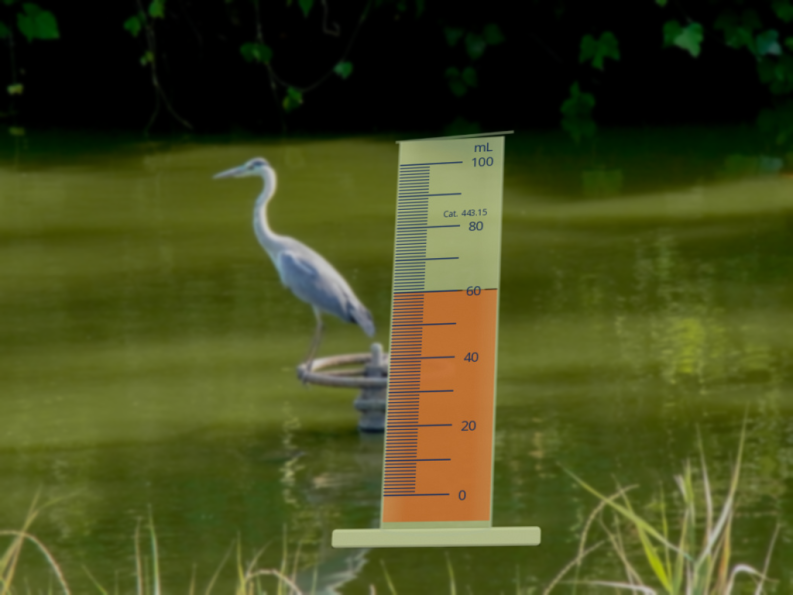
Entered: 60 mL
